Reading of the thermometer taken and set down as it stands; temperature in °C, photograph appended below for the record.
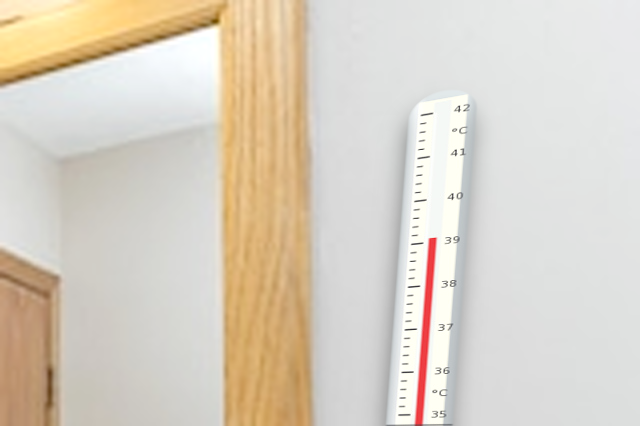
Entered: 39.1 °C
